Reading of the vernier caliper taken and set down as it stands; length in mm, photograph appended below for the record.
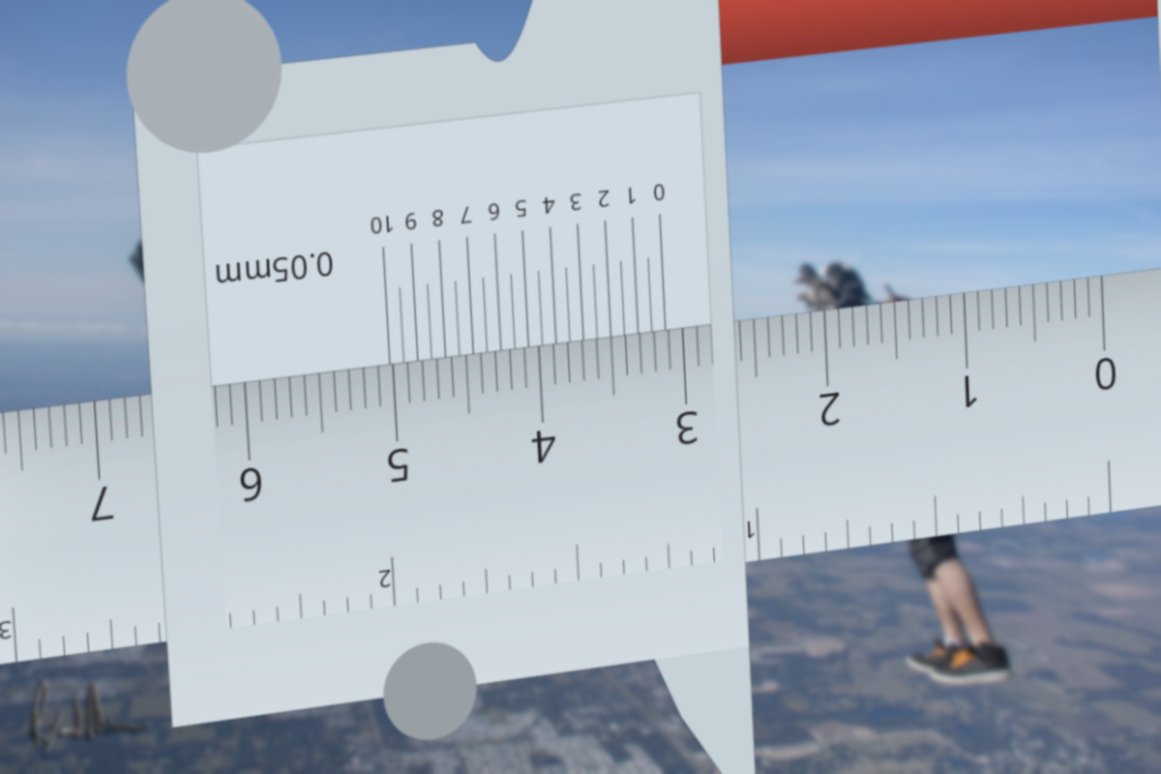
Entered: 31.2 mm
